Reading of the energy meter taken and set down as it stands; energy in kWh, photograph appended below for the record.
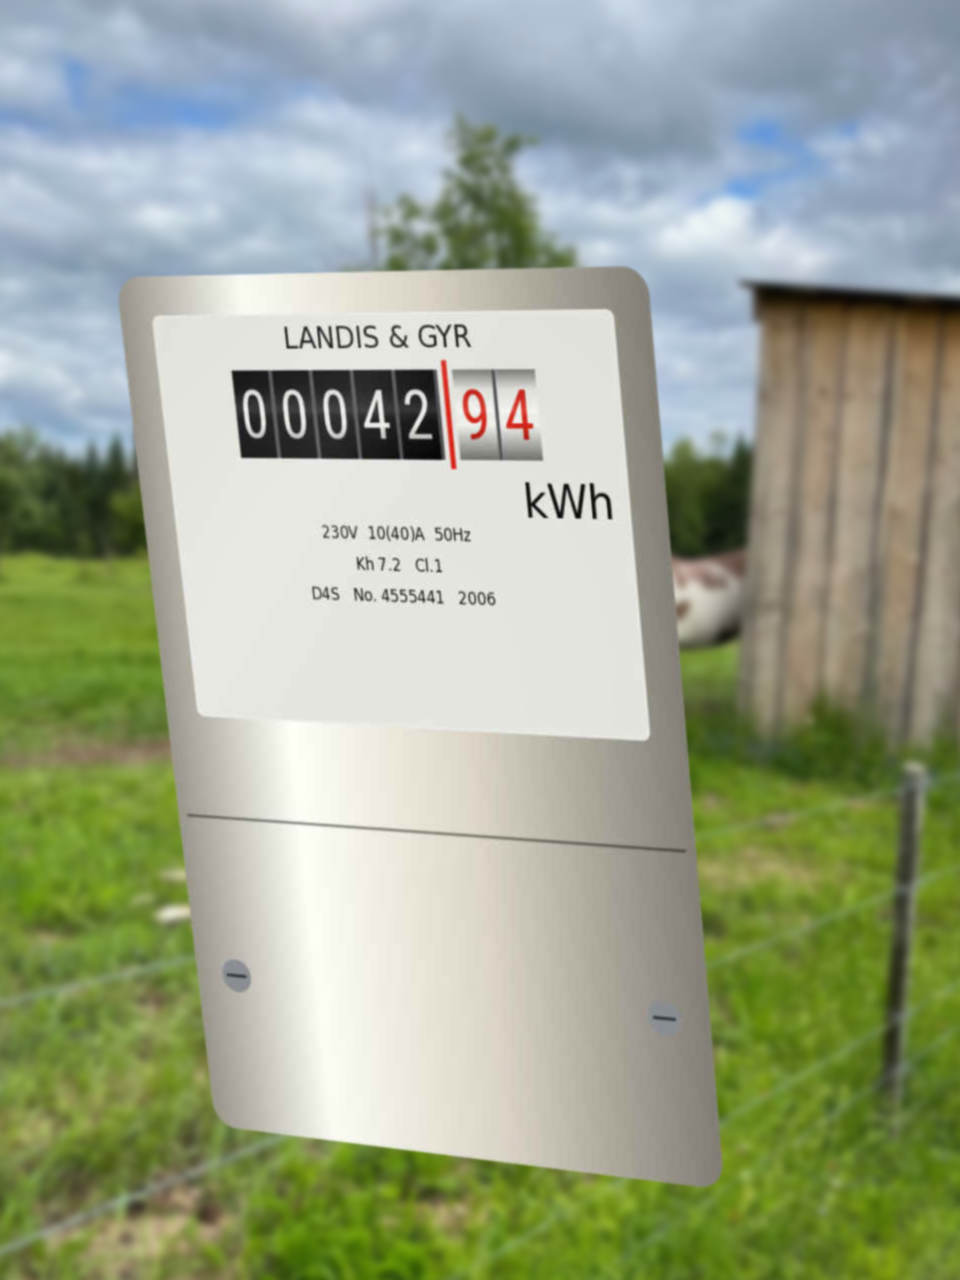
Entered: 42.94 kWh
